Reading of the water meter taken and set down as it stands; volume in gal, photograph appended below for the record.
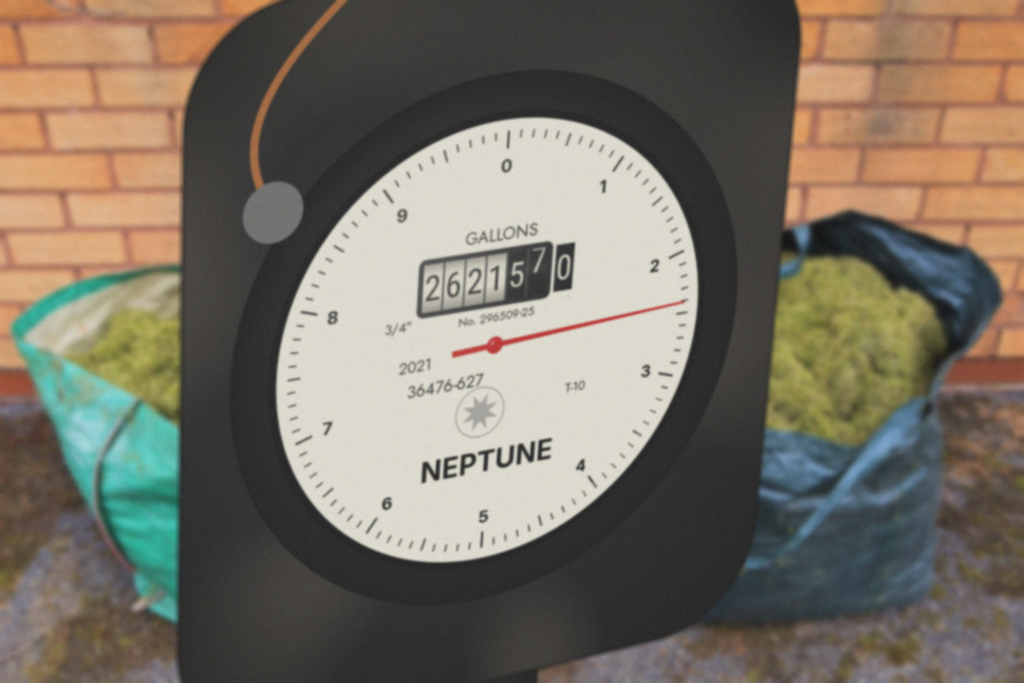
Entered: 2621572.4 gal
